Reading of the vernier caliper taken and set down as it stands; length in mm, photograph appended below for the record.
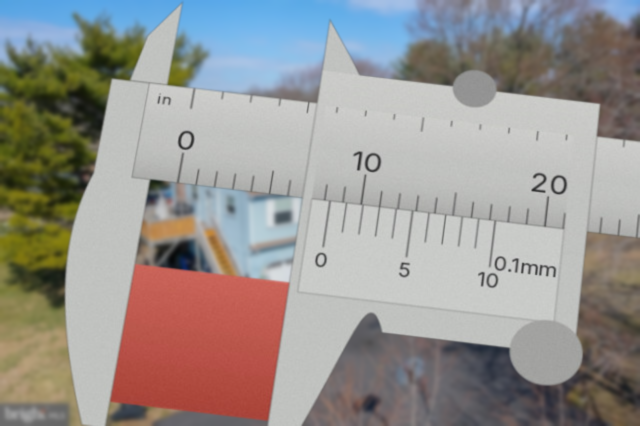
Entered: 8.3 mm
